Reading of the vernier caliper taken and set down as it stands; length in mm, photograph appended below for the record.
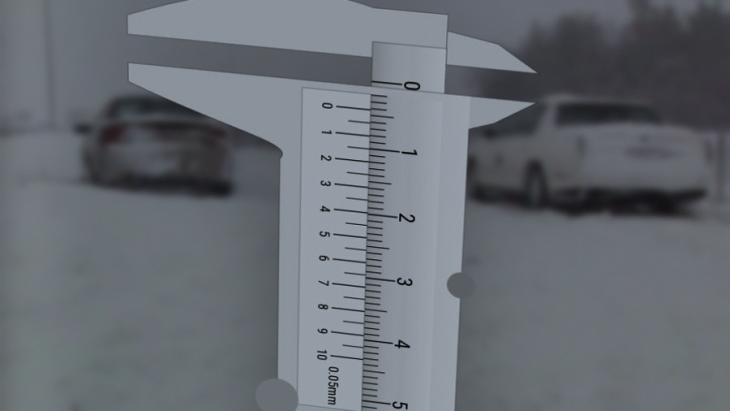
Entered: 4.2 mm
